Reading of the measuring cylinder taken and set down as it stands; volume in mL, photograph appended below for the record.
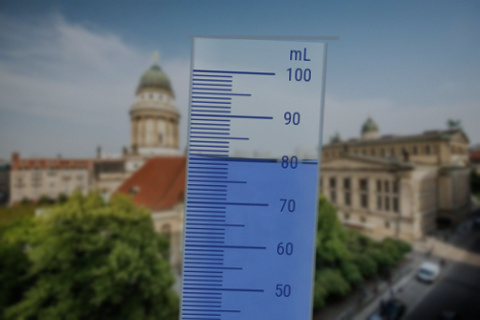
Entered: 80 mL
